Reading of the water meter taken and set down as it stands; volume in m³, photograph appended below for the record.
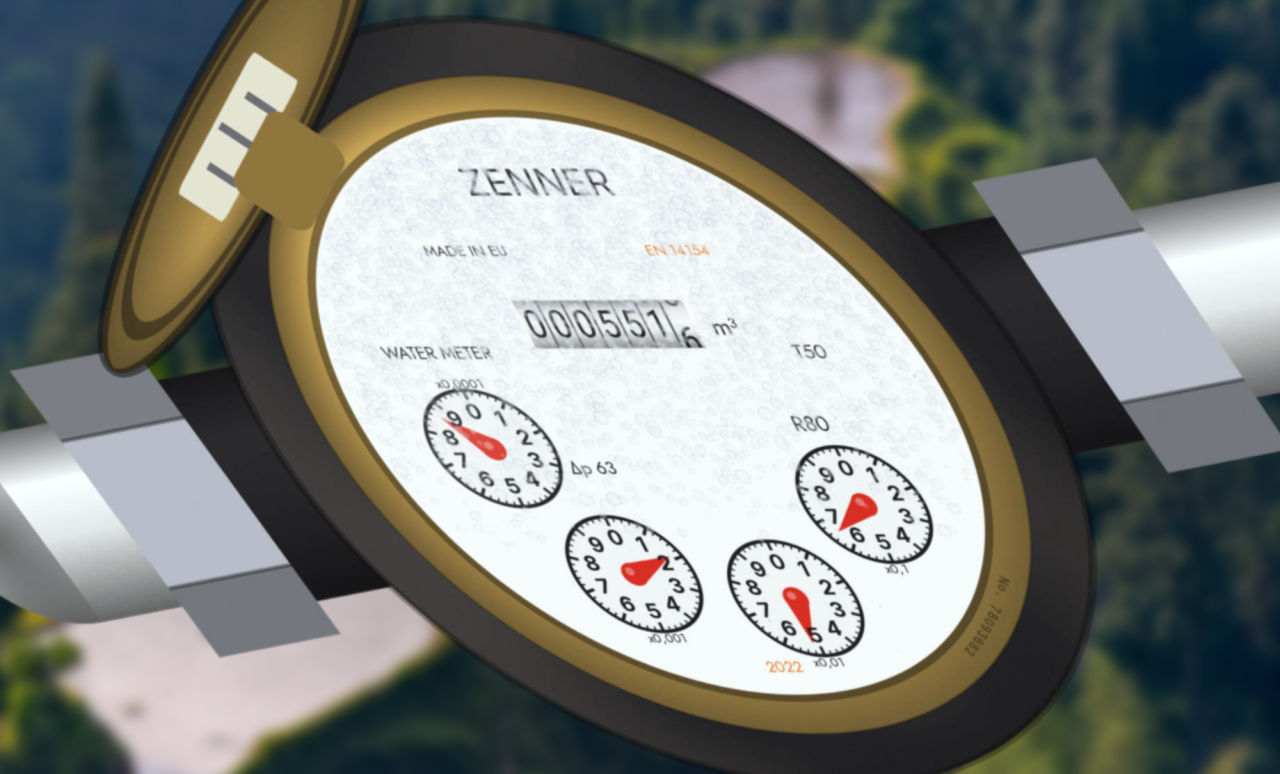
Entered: 5515.6518 m³
